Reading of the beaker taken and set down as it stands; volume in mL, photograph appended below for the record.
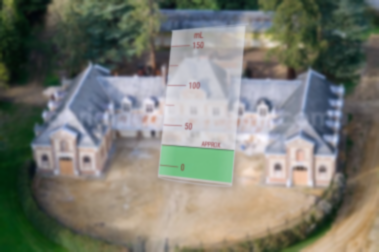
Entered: 25 mL
